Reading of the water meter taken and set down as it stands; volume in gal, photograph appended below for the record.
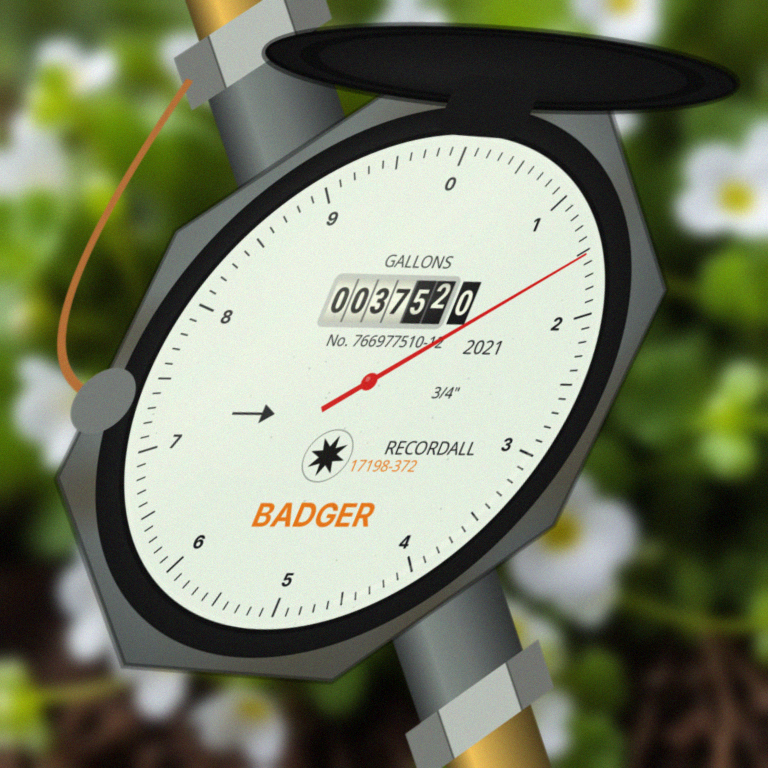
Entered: 37521.5 gal
